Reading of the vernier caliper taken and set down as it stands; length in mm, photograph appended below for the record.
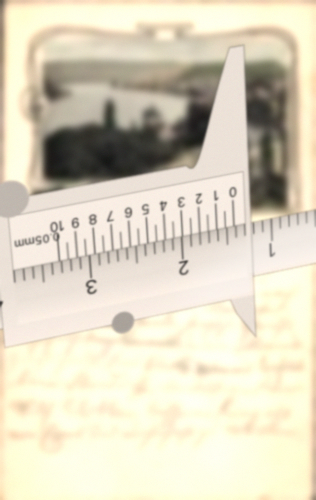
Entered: 14.2 mm
